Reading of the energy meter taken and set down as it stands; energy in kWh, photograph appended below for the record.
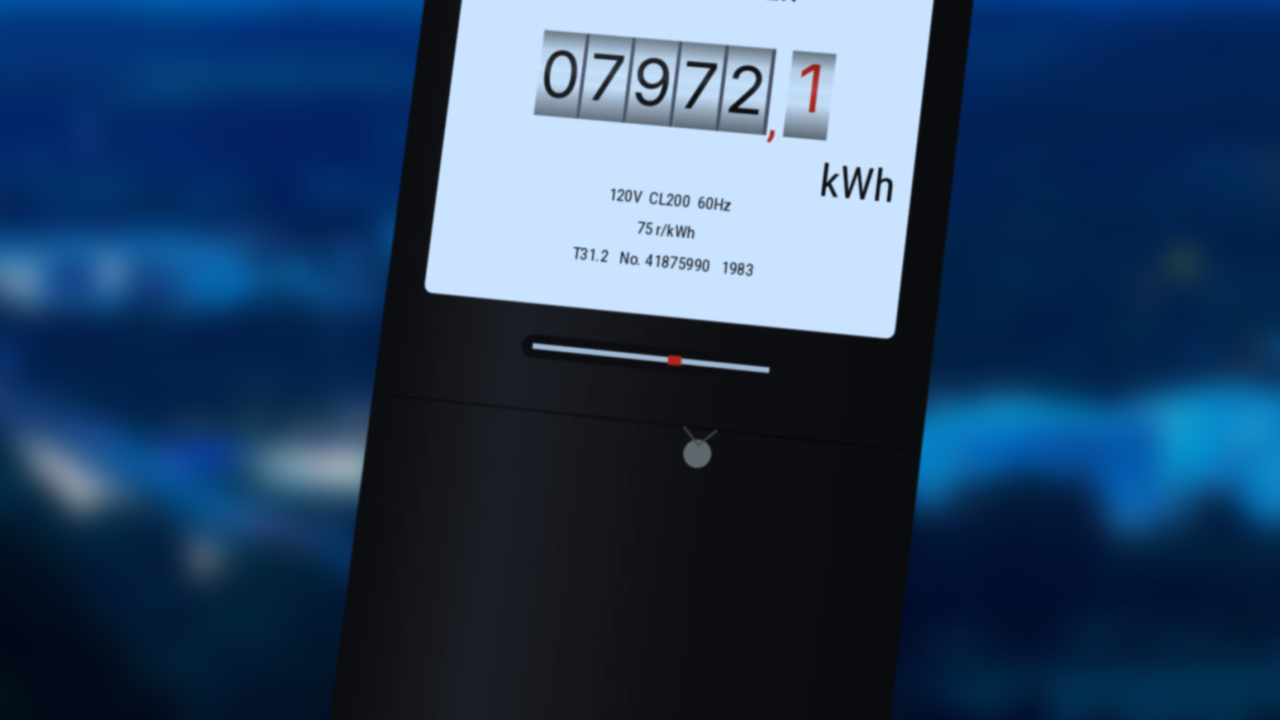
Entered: 7972.1 kWh
